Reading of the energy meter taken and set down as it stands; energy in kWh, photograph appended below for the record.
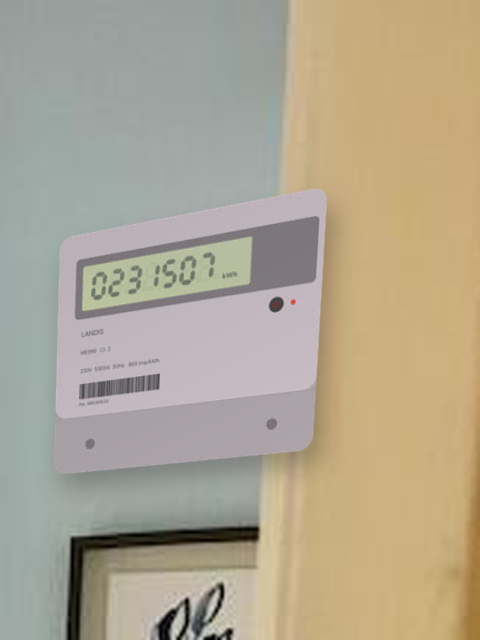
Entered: 231507 kWh
